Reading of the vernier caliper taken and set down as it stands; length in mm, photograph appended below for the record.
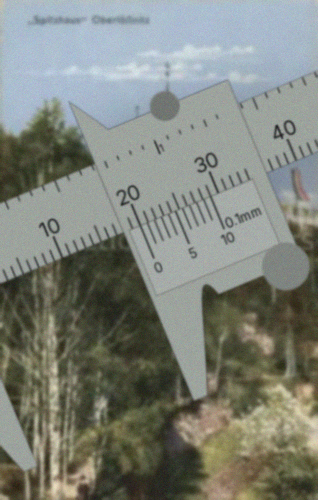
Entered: 20.0 mm
